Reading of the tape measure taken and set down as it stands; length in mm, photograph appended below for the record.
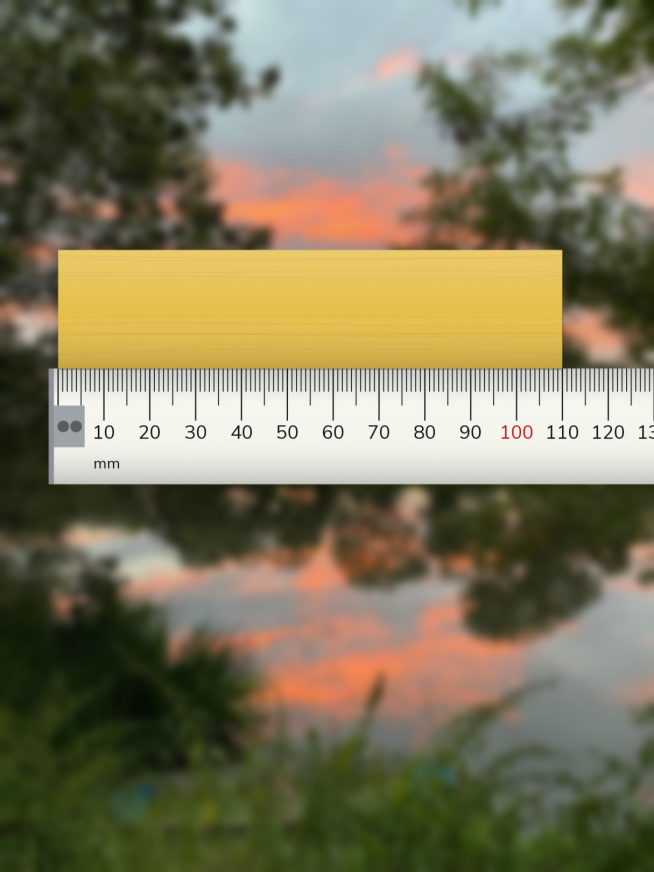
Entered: 110 mm
